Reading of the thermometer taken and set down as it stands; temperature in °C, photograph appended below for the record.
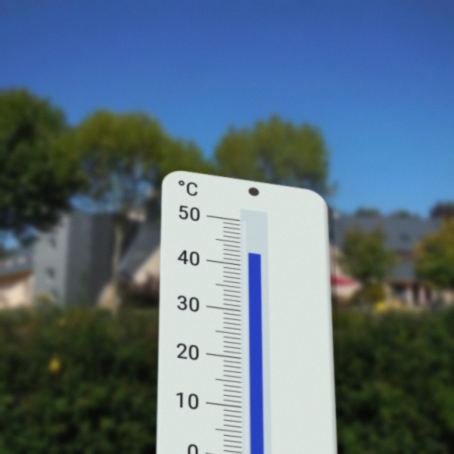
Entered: 43 °C
